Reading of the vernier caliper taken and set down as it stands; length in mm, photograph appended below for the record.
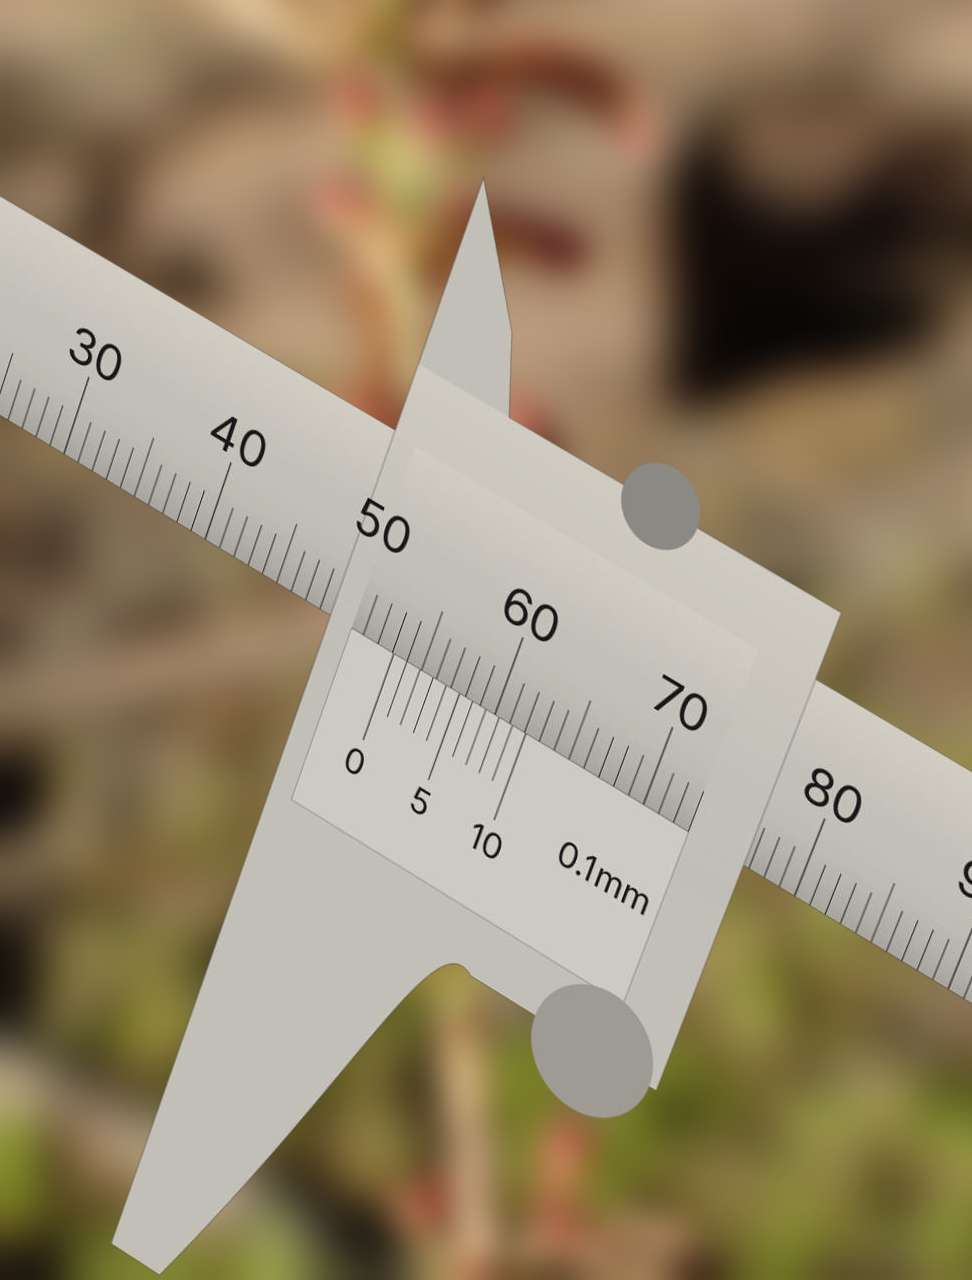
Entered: 53.1 mm
